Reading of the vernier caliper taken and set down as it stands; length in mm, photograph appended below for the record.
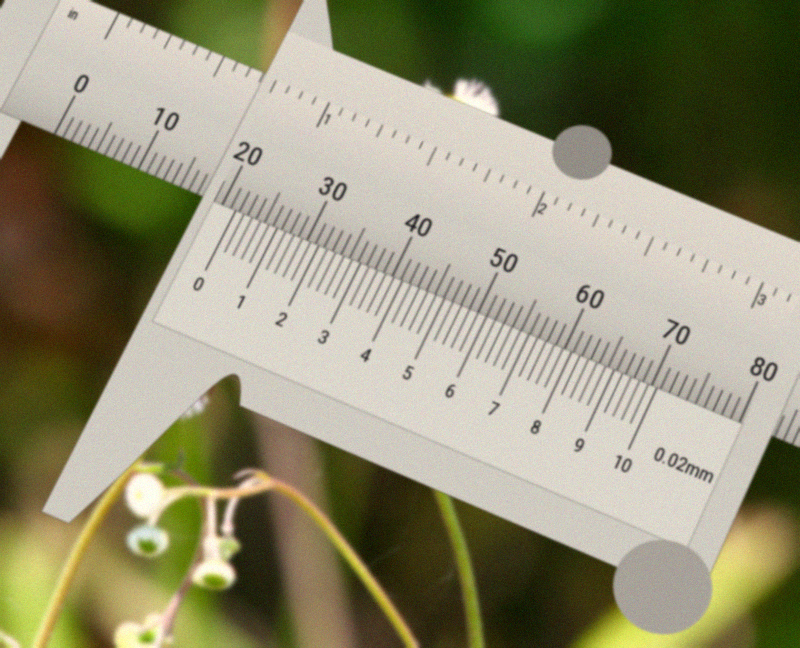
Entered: 21.6 mm
